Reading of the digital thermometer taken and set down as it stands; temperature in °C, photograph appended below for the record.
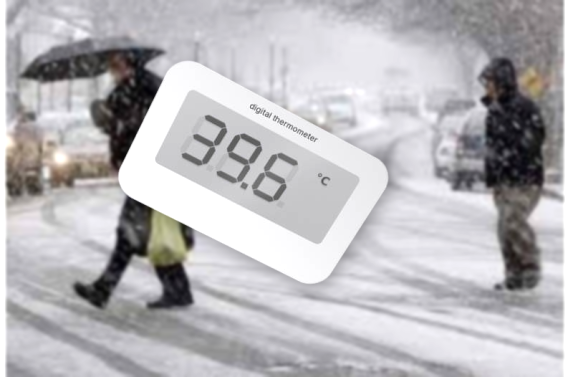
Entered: 39.6 °C
